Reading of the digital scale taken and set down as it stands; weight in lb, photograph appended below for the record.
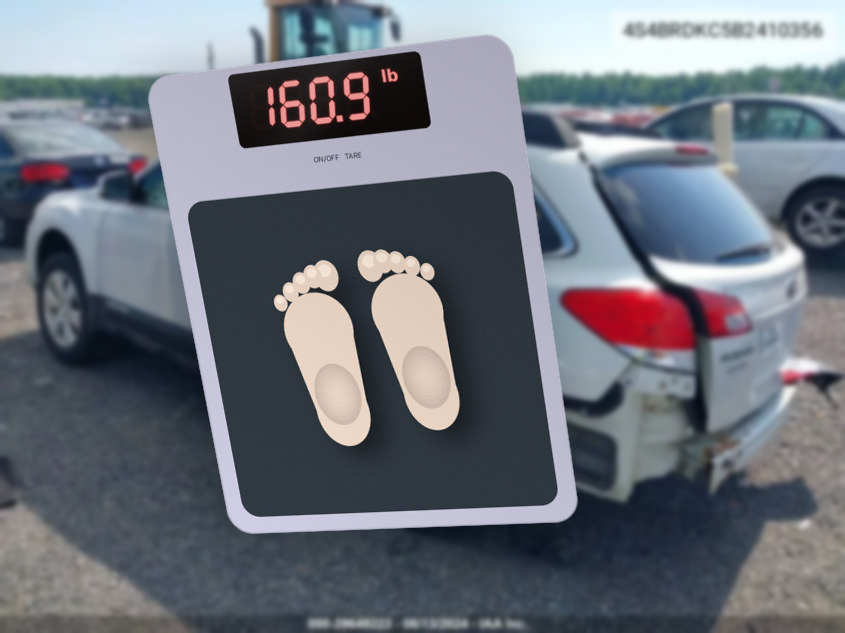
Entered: 160.9 lb
